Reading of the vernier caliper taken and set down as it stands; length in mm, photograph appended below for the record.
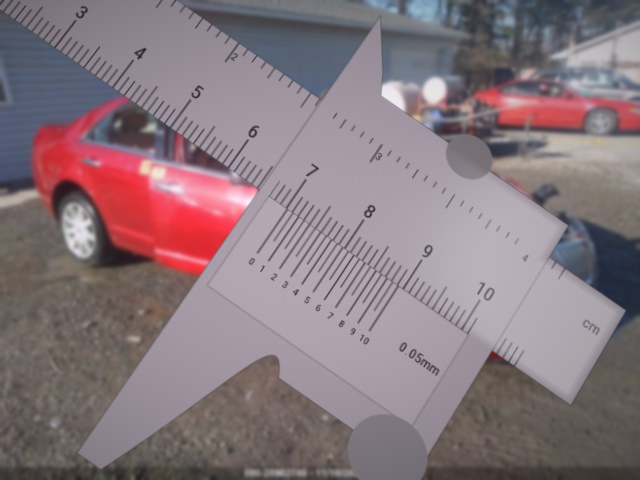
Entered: 70.2 mm
